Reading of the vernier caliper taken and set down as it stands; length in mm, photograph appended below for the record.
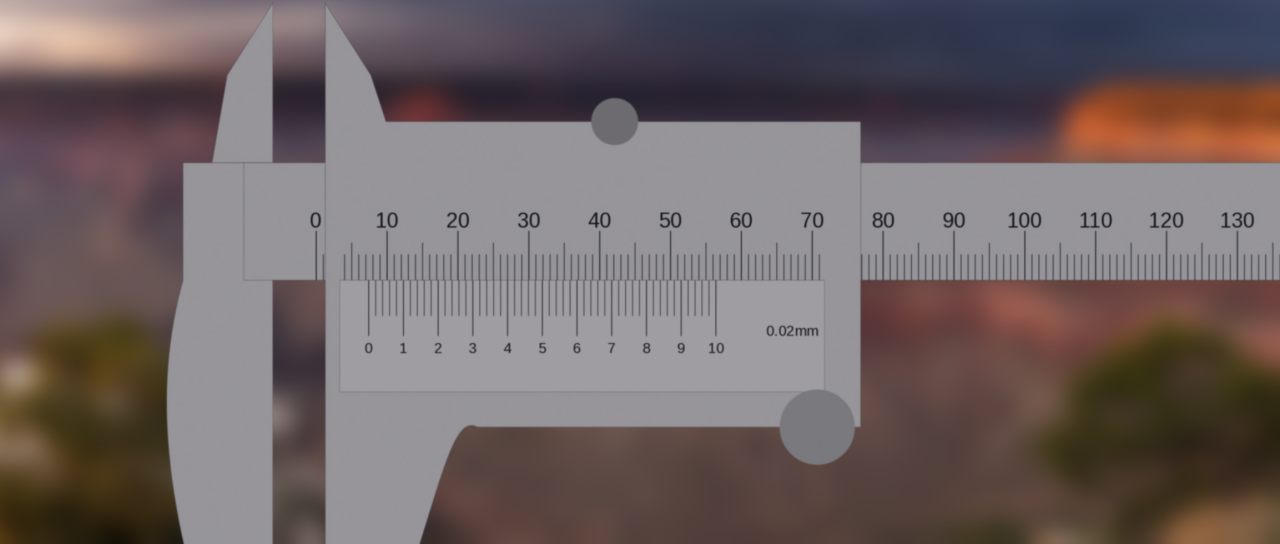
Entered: 7.4 mm
